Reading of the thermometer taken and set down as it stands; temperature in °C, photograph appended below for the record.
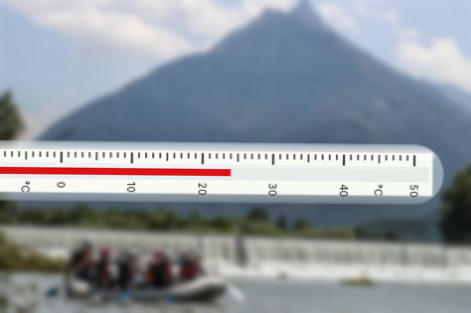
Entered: 24 °C
